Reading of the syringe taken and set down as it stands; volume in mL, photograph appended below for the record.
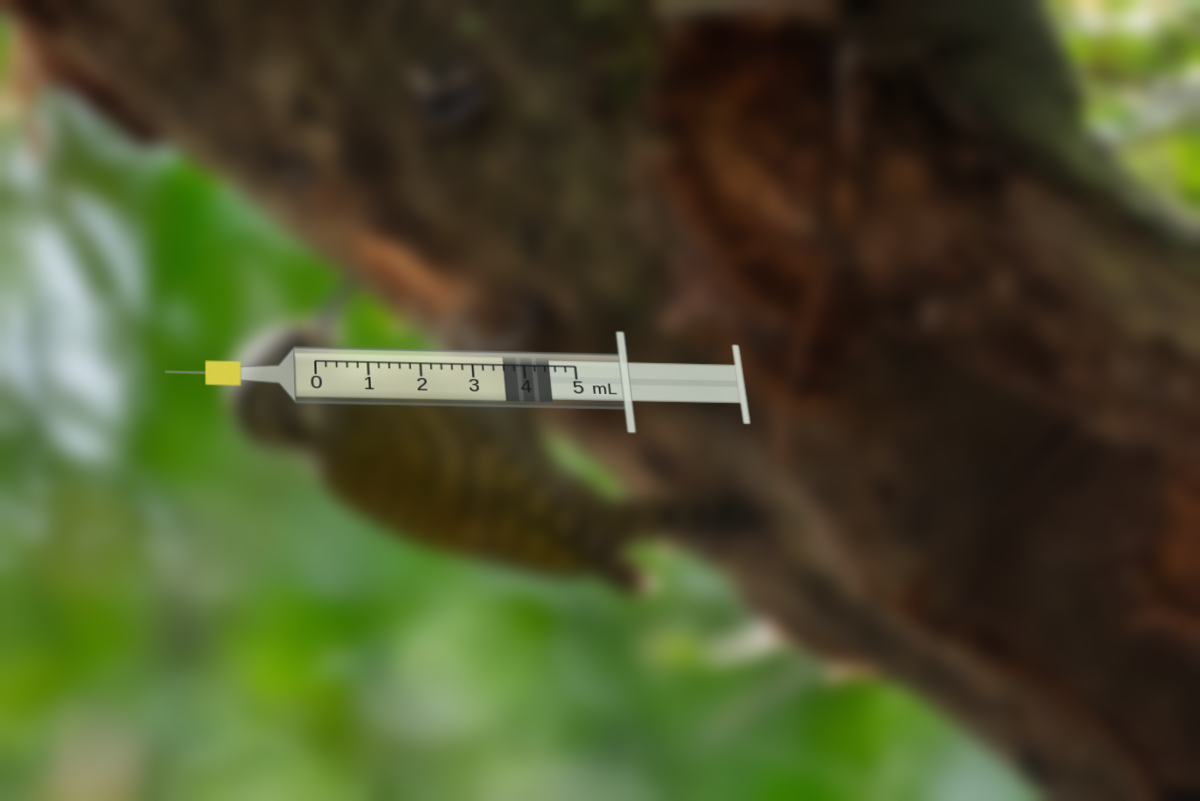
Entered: 3.6 mL
